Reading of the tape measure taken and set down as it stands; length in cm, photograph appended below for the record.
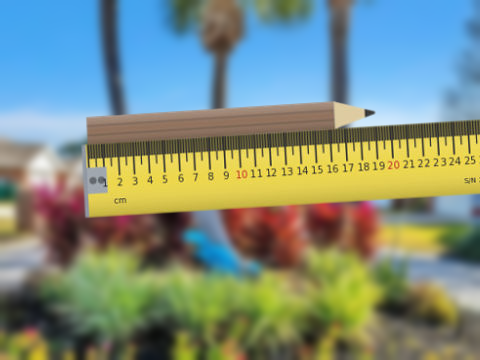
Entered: 19 cm
